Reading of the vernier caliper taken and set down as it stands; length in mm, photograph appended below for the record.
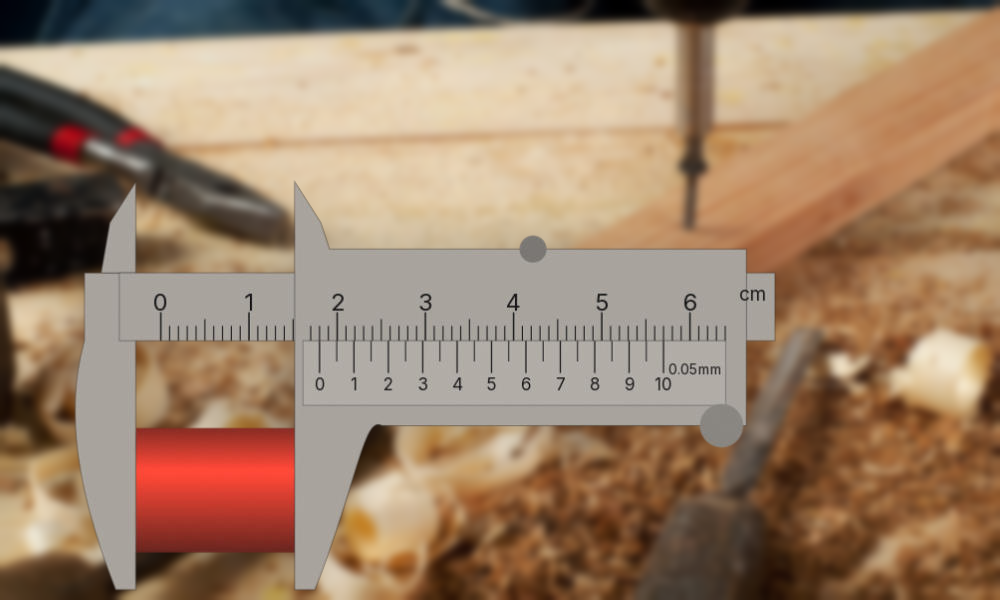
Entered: 18.0 mm
